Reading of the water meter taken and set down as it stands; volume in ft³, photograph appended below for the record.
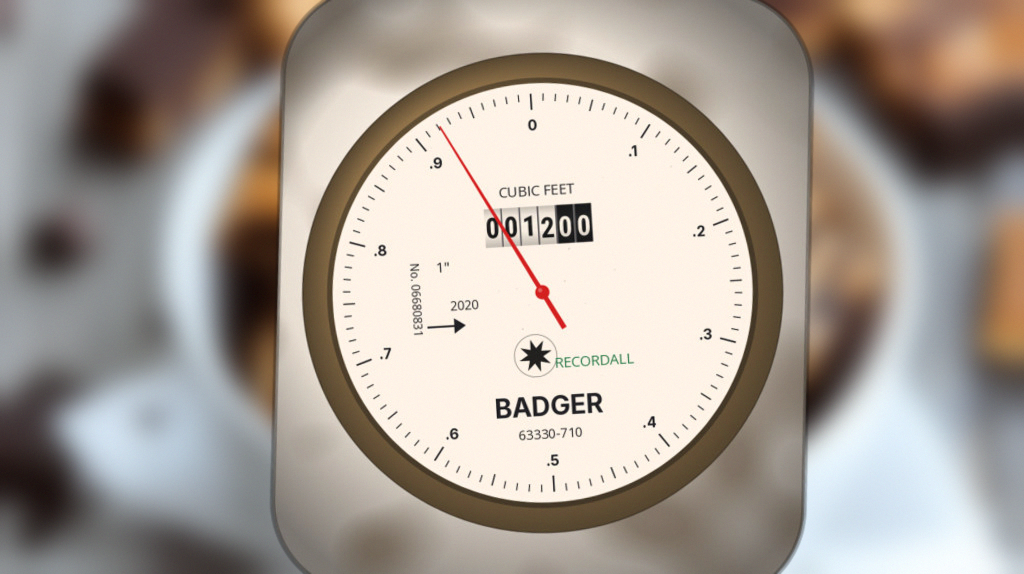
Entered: 1199.92 ft³
